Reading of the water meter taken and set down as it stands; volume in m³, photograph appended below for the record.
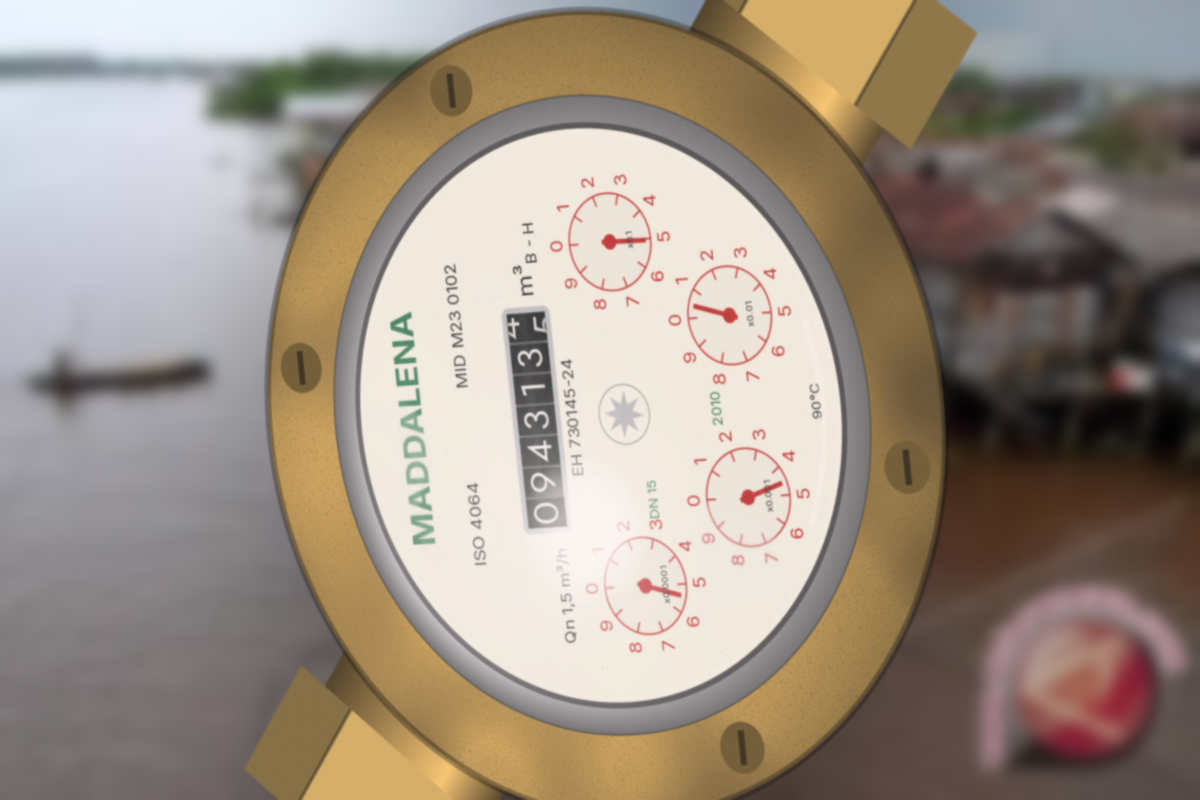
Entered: 943134.5045 m³
